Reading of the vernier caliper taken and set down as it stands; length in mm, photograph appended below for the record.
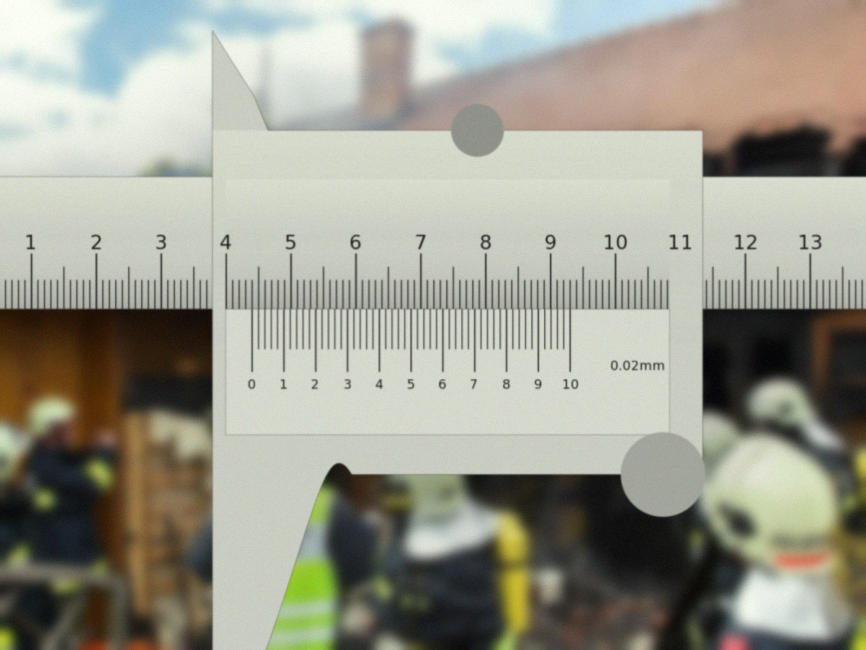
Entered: 44.0 mm
